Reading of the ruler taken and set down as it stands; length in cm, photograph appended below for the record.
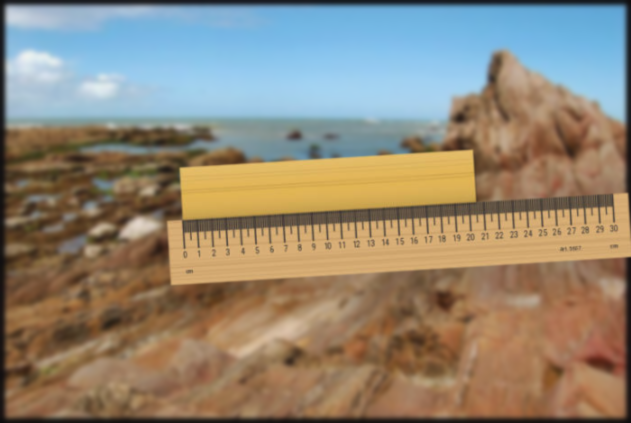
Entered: 20.5 cm
